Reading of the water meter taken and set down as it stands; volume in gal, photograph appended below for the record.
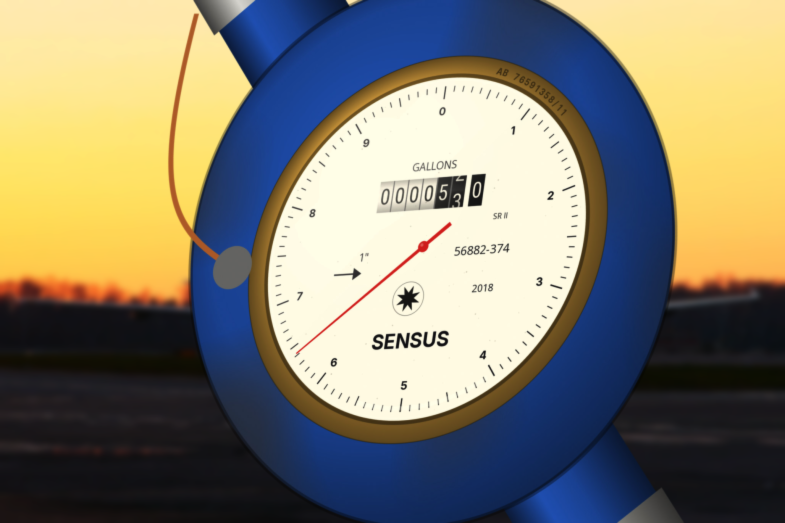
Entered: 526.4 gal
